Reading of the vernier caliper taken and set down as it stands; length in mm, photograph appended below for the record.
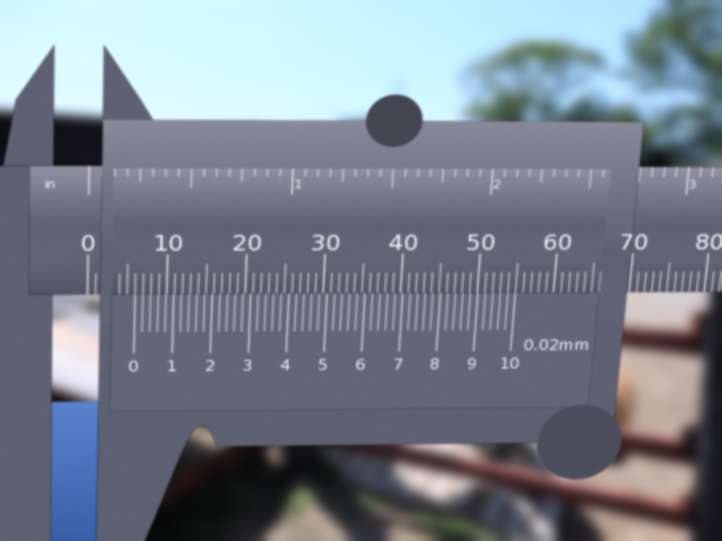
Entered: 6.0 mm
